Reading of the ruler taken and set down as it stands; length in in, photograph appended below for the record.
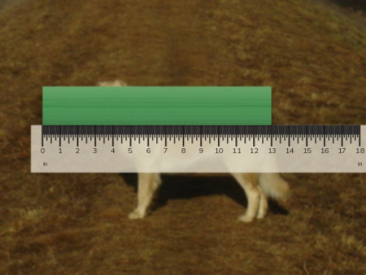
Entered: 13 in
